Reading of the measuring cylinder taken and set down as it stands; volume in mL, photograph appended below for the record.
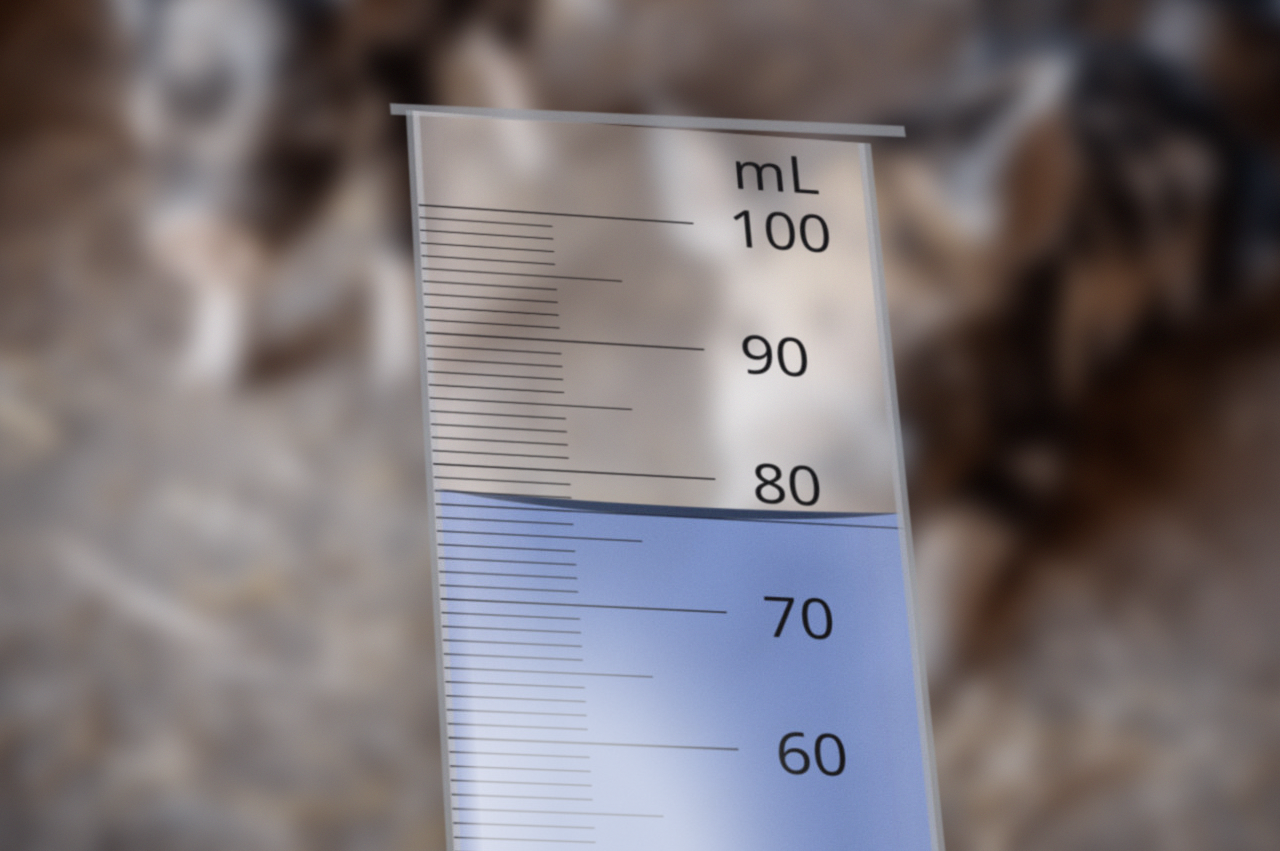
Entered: 77 mL
